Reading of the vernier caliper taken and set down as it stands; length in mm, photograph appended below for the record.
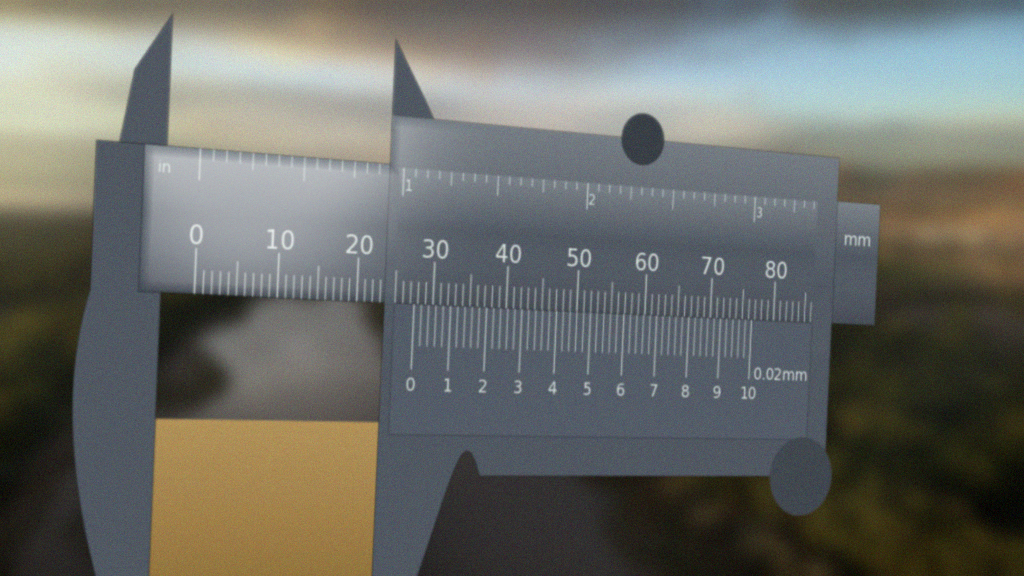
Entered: 27.5 mm
